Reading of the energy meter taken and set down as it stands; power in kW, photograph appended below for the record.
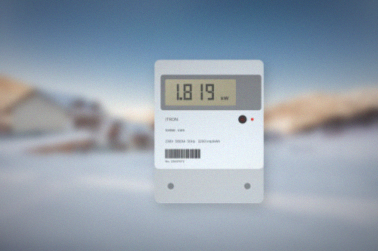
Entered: 1.819 kW
